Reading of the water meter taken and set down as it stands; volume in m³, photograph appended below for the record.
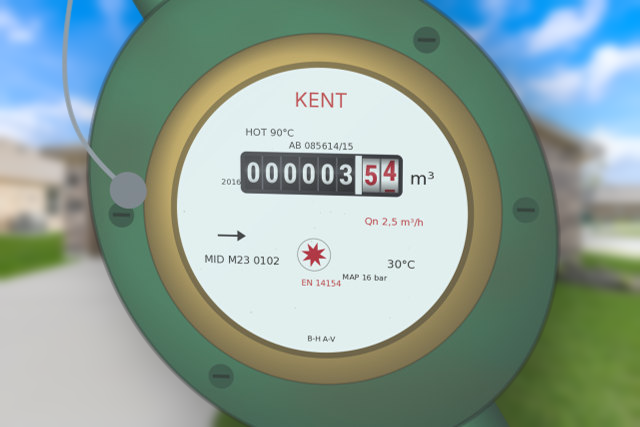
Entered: 3.54 m³
